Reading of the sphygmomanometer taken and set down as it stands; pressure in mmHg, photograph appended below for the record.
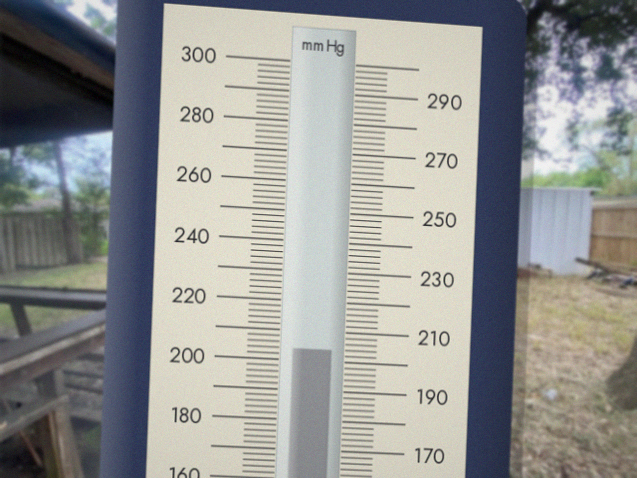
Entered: 204 mmHg
